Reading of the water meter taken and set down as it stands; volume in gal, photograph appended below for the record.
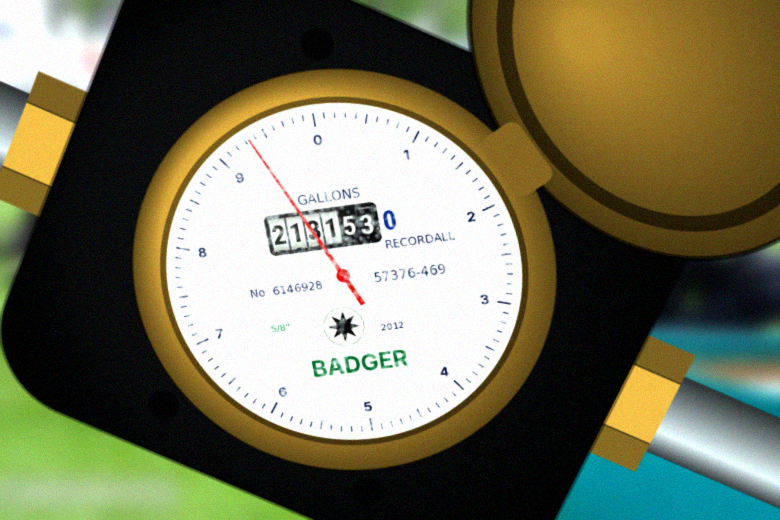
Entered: 2131529.3 gal
